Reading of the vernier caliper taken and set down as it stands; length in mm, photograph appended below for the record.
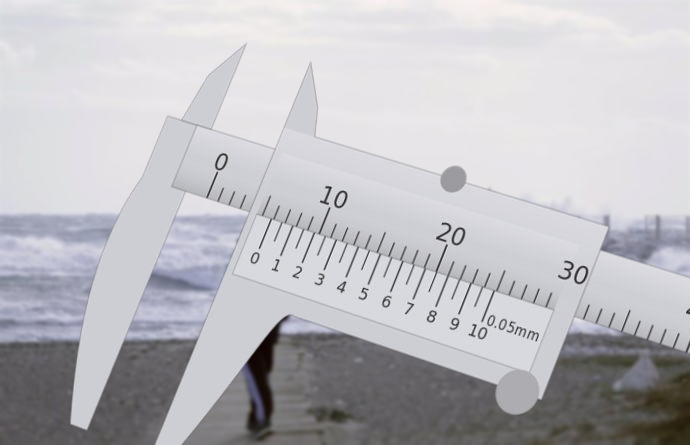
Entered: 5.8 mm
